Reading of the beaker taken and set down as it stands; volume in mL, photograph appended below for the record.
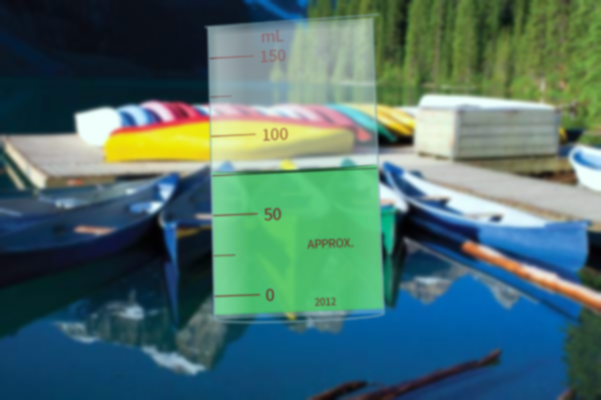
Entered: 75 mL
